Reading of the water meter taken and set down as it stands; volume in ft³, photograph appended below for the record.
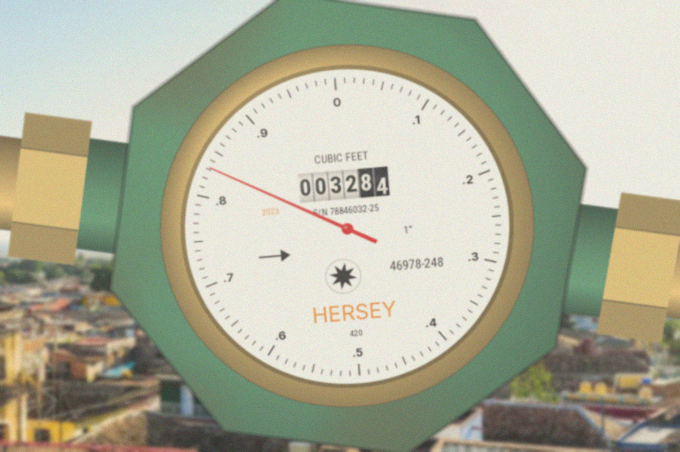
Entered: 3283.83 ft³
